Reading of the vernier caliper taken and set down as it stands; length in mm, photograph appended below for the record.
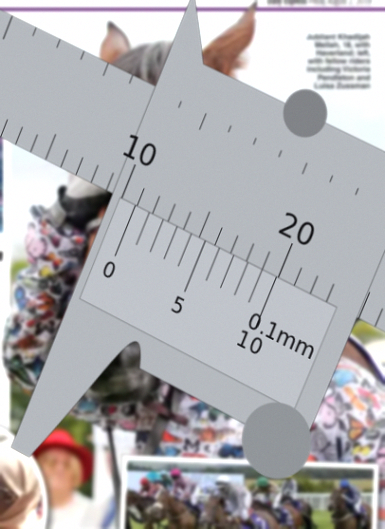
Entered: 10.9 mm
